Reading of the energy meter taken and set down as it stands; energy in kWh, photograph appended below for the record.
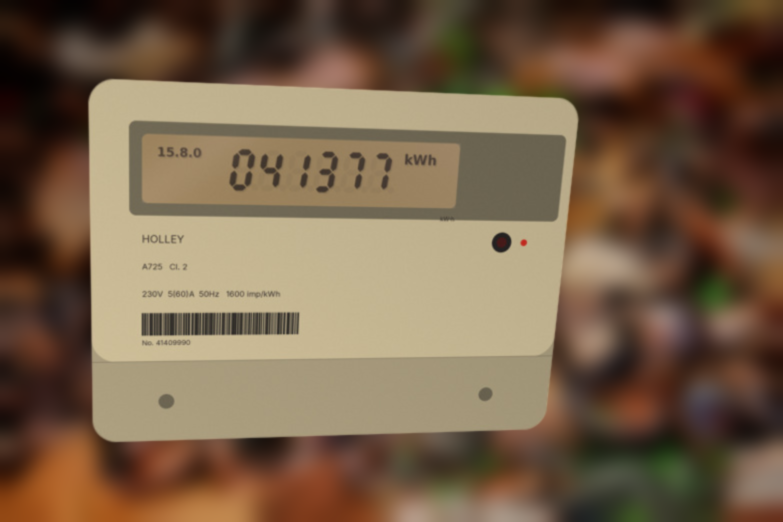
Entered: 41377 kWh
